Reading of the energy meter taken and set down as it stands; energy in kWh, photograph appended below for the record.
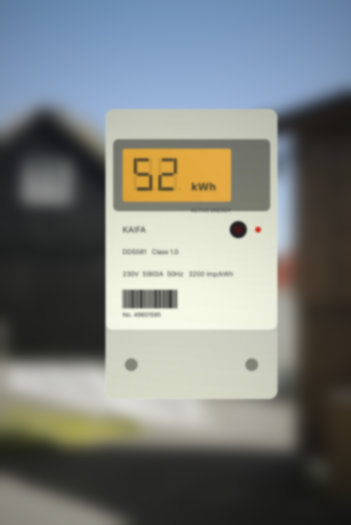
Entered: 52 kWh
